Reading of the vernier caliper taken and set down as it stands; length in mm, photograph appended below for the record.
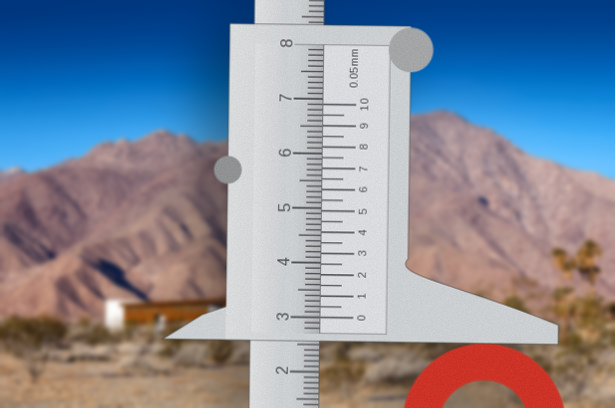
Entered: 30.0 mm
